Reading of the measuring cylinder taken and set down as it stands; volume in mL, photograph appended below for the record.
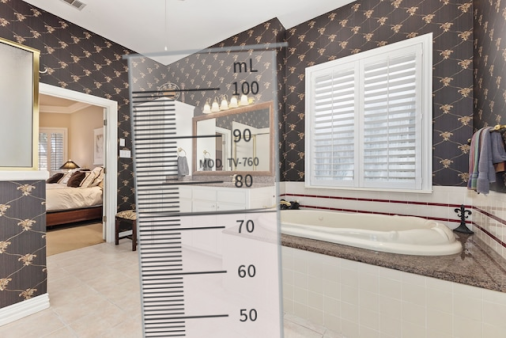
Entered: 73 mL
